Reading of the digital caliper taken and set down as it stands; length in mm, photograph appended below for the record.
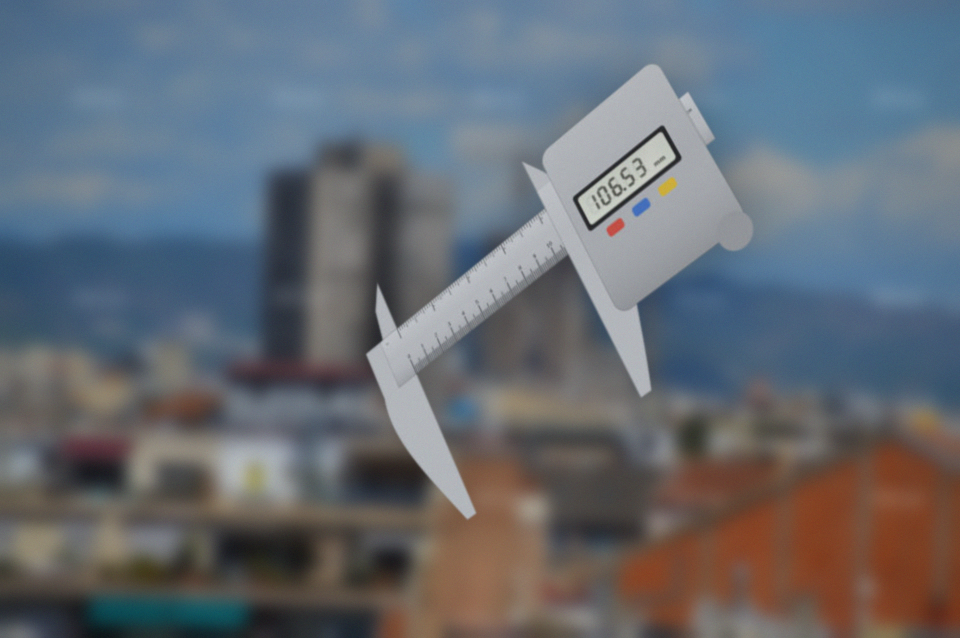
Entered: 106.53 mm
